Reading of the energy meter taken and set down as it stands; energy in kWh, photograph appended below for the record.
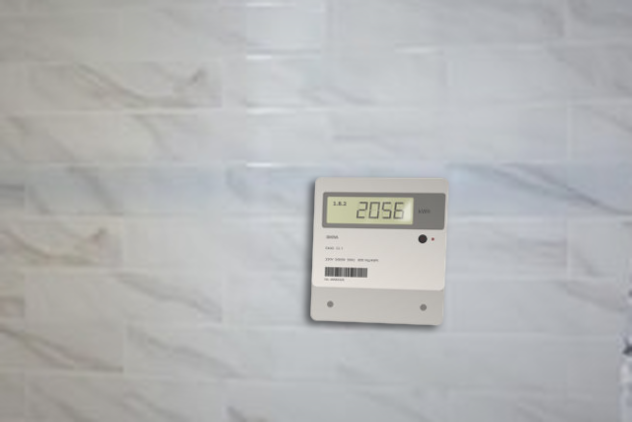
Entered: 2056 kWh
